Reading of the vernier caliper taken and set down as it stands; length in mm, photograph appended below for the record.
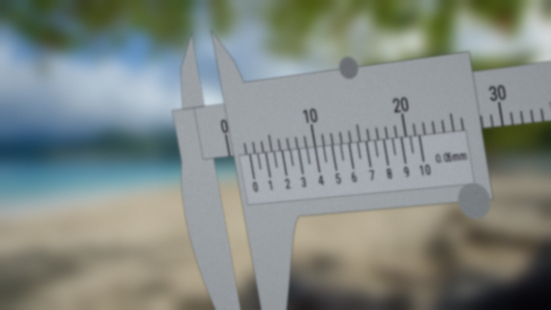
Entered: 2.4 mm
